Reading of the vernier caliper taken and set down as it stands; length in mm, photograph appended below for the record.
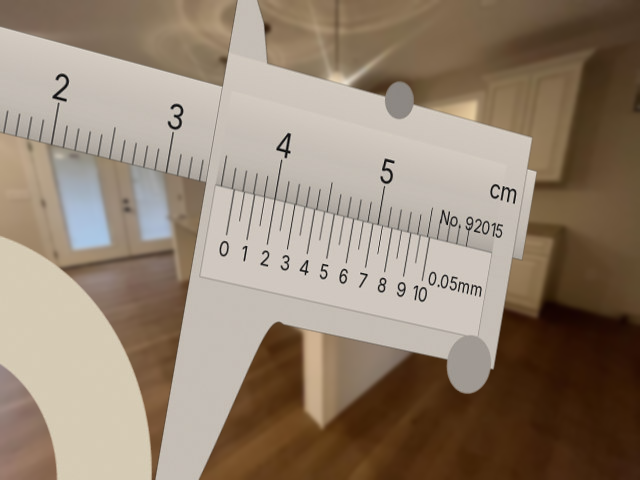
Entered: 36.2 mm
